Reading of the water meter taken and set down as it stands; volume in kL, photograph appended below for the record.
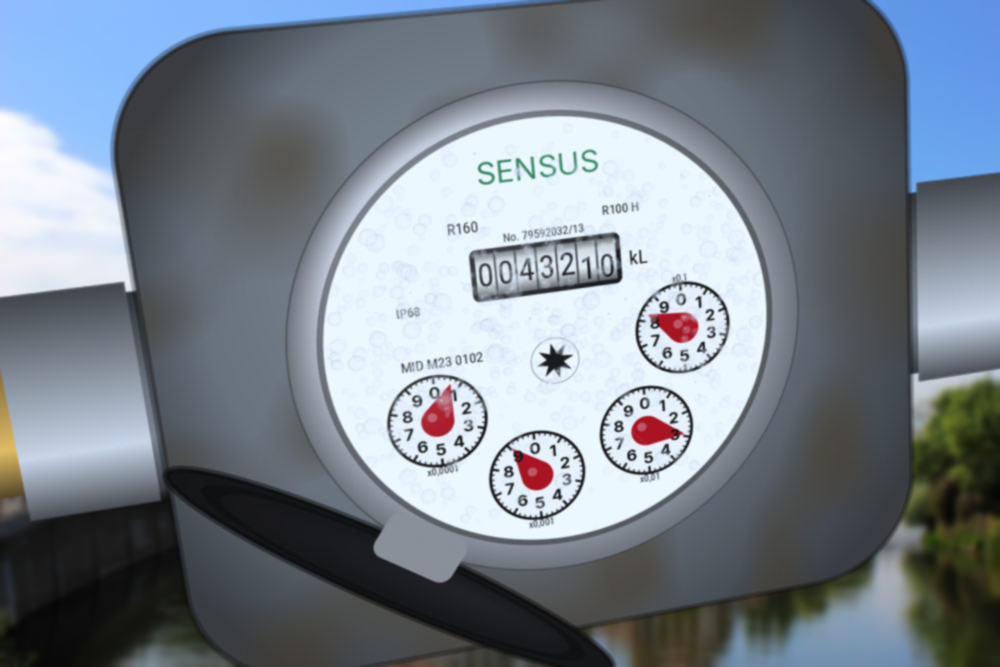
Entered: 43209.8290 kL
